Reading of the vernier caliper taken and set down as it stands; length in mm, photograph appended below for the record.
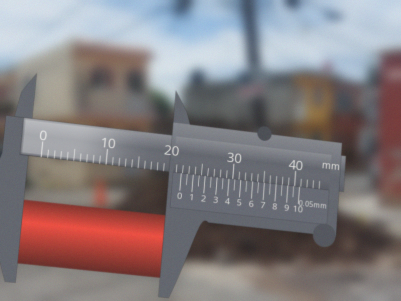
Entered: 21.8 mm
